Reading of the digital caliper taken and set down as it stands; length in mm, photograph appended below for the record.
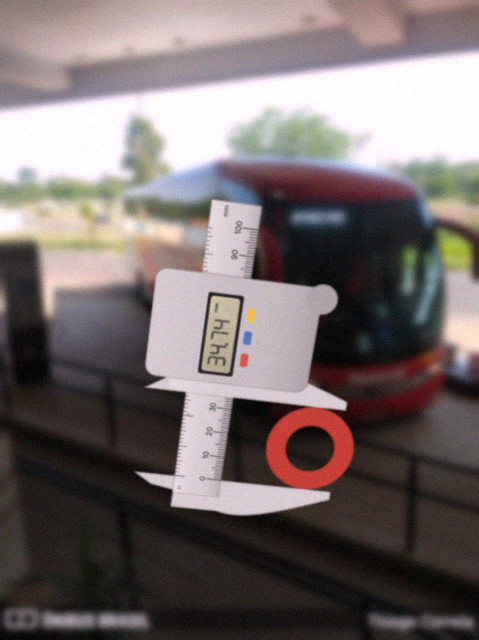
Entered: 34.74 mm
